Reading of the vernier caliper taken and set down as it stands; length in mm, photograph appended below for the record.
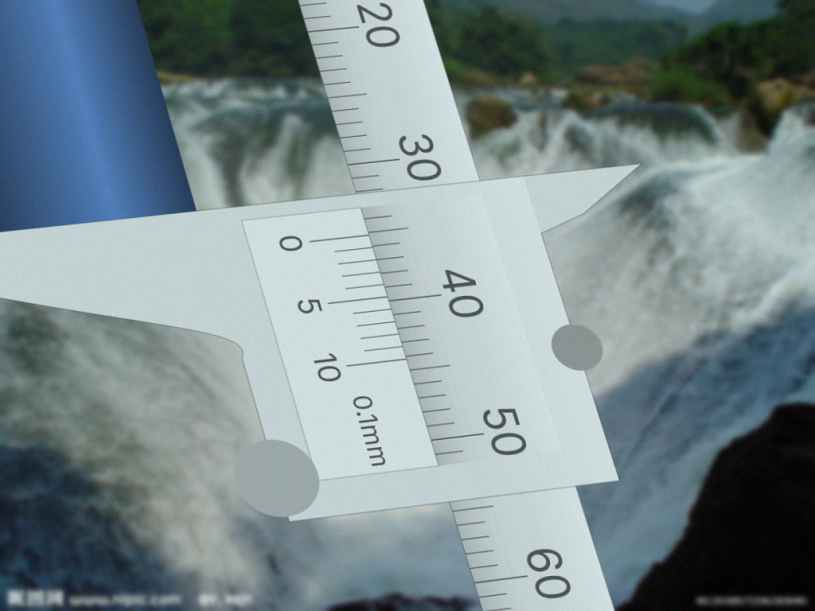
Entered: 35.2 mm
